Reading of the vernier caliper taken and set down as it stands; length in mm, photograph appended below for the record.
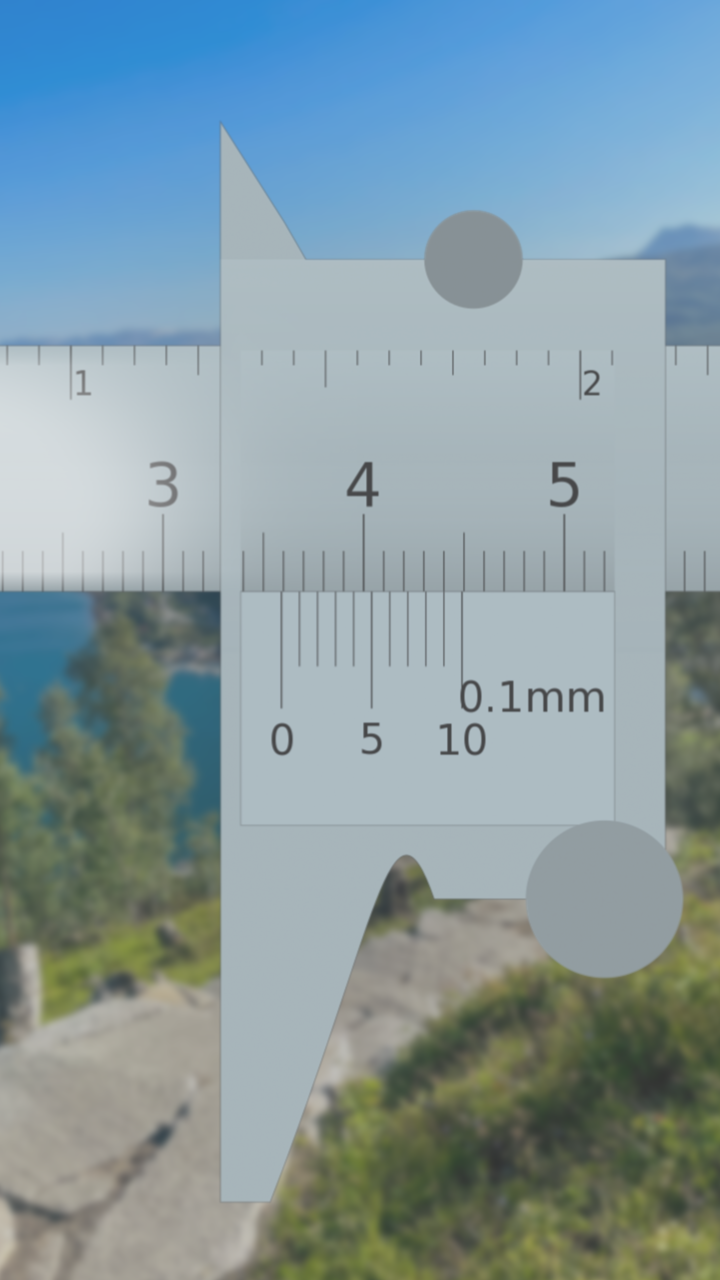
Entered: 35.9 mm
